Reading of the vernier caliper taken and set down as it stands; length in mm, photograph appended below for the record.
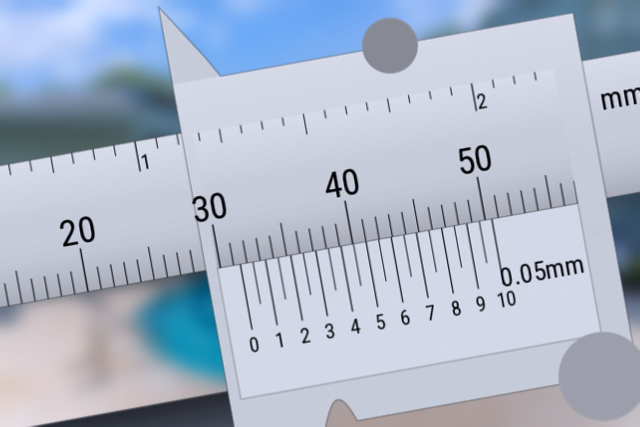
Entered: 31.5 mm
